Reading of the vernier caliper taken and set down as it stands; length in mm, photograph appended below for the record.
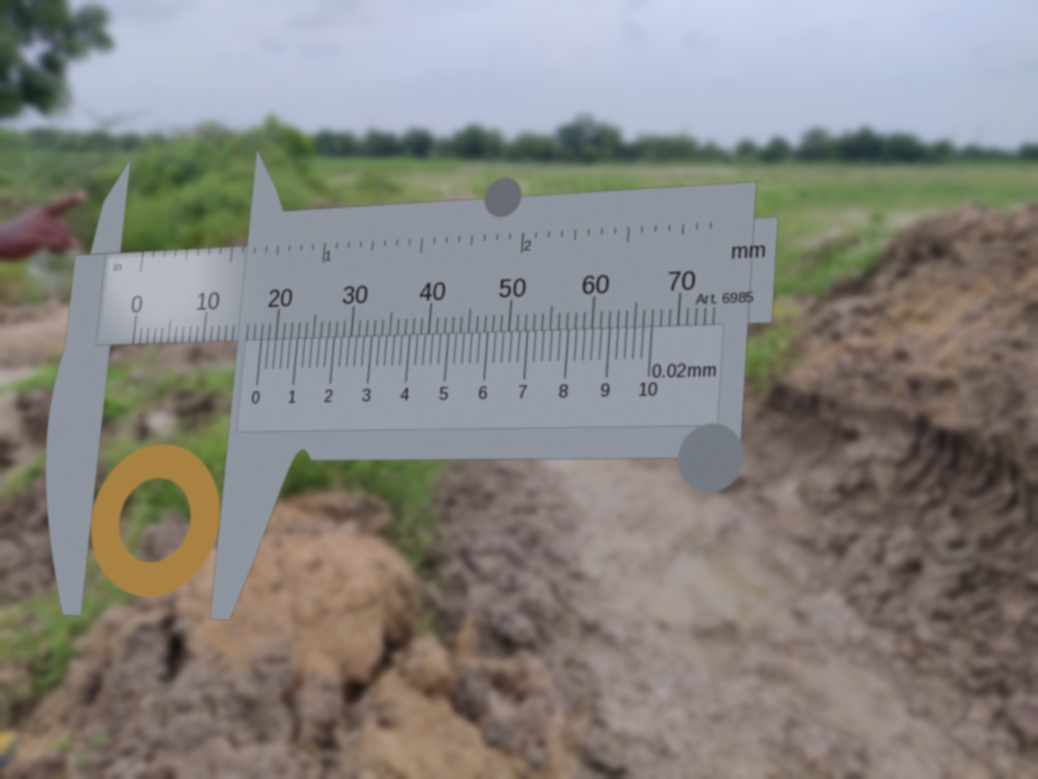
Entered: 18.0 mm
